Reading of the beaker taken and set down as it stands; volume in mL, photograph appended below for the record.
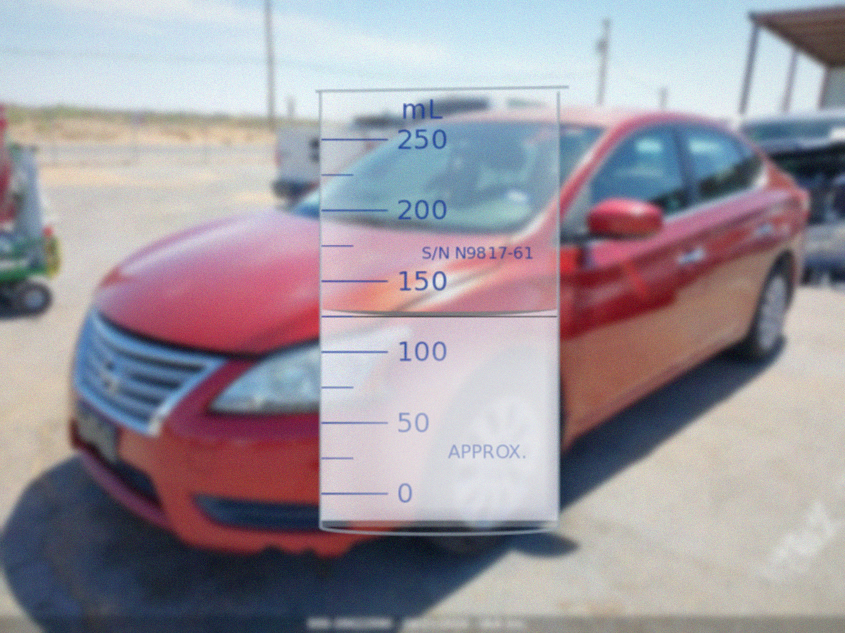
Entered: 125 mL
